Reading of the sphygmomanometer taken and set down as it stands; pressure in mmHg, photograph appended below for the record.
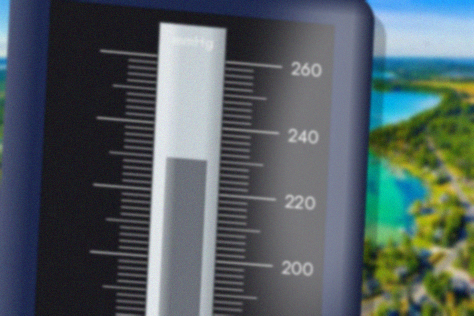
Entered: 230 mmHg
